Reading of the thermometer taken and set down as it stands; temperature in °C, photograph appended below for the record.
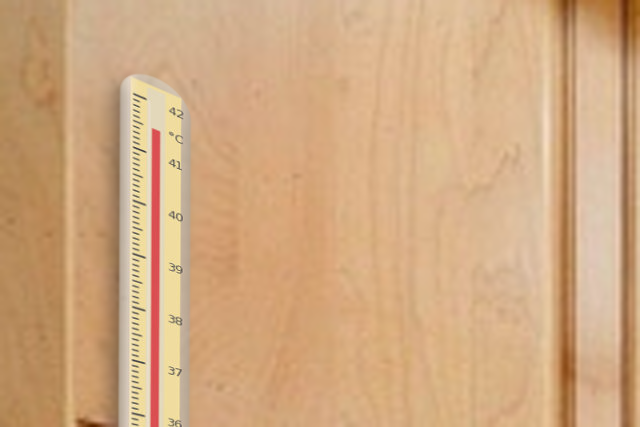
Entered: 41.5 °C
